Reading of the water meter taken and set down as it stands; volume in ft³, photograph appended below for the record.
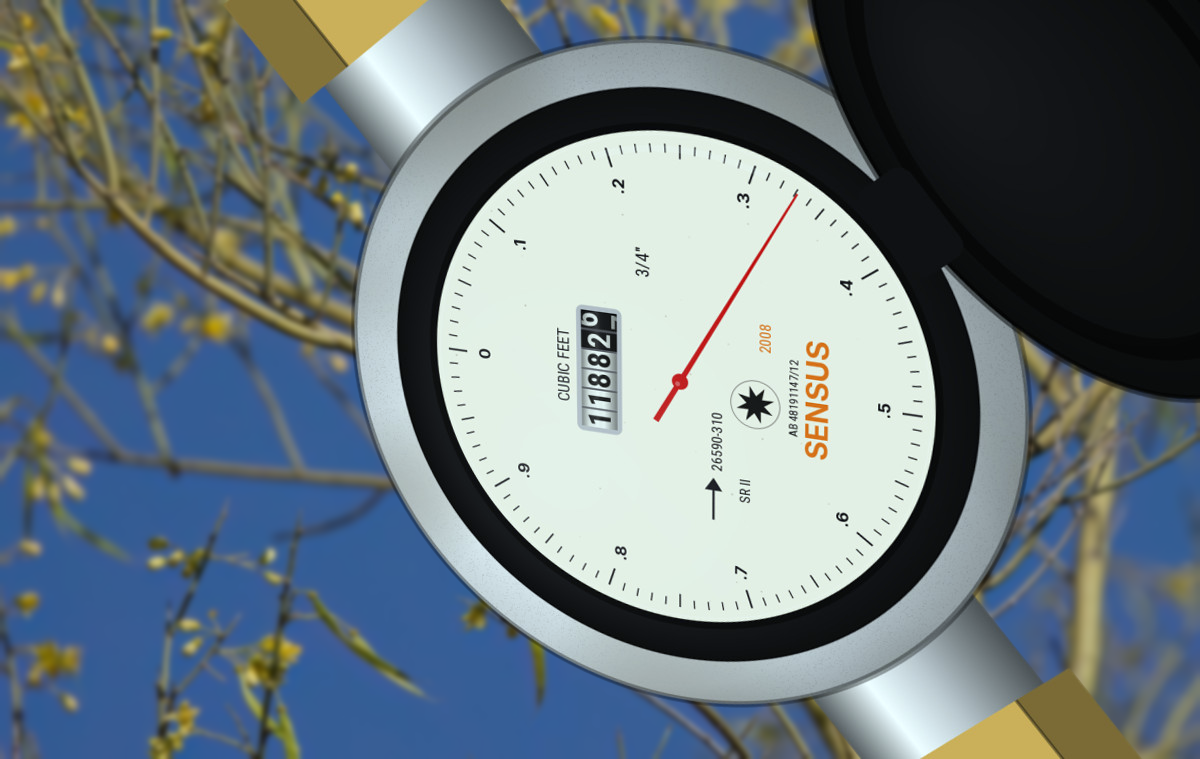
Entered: 118826.33 ft³
